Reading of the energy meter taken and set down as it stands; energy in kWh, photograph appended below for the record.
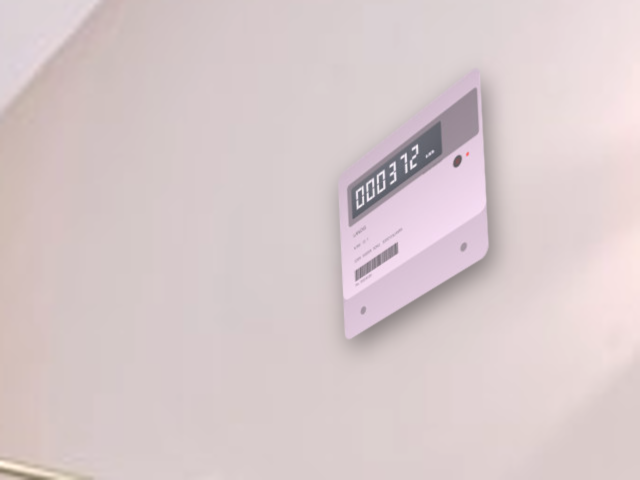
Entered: 372 kWh
